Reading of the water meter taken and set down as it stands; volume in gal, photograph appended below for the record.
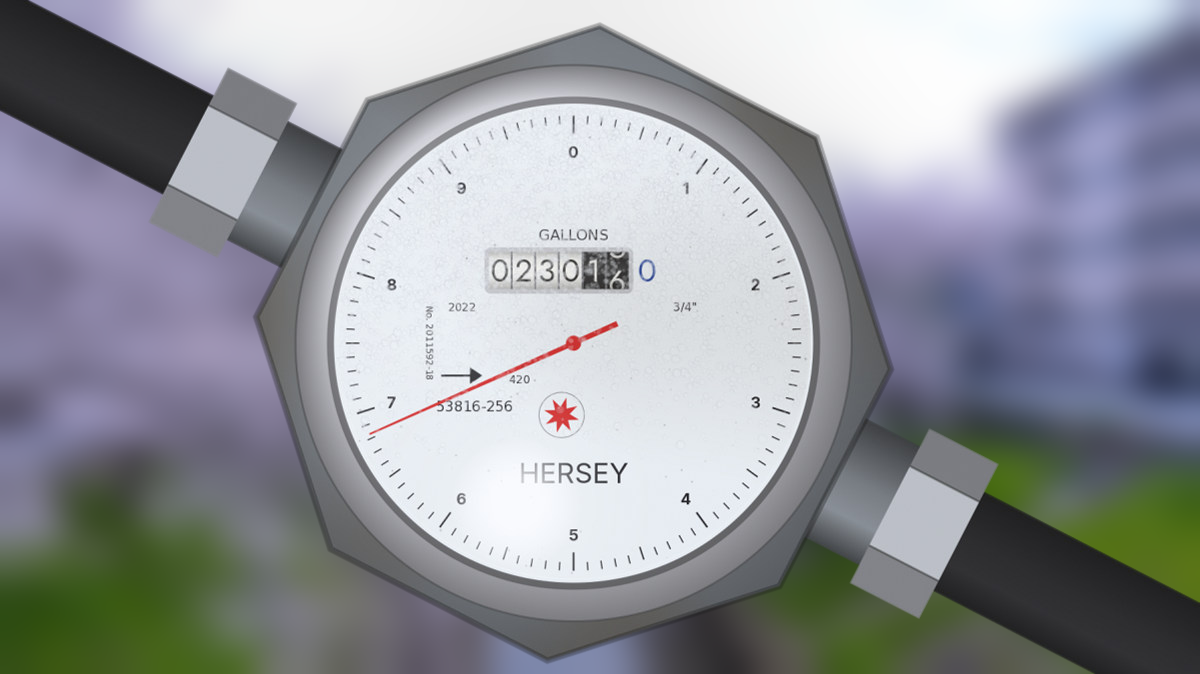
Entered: 230156.8 gal
